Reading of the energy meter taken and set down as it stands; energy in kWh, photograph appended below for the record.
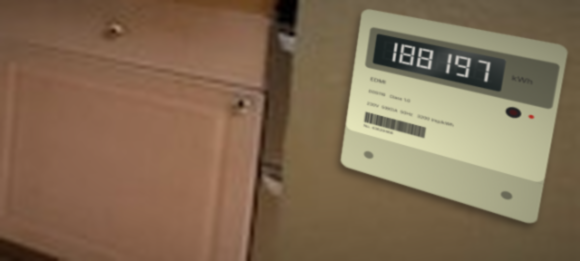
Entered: 188197 kWh
